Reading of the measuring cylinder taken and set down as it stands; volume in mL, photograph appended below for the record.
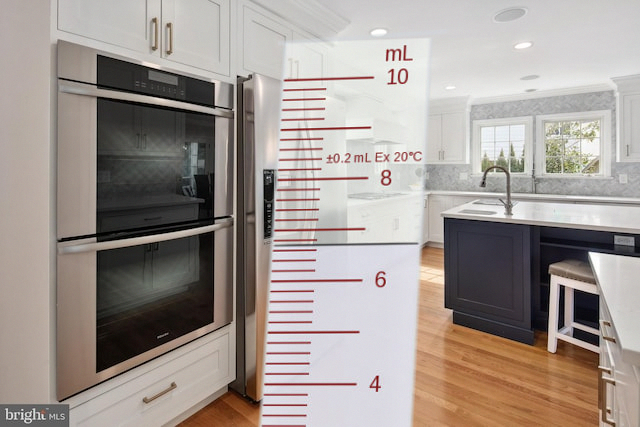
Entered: 6.7 mL
